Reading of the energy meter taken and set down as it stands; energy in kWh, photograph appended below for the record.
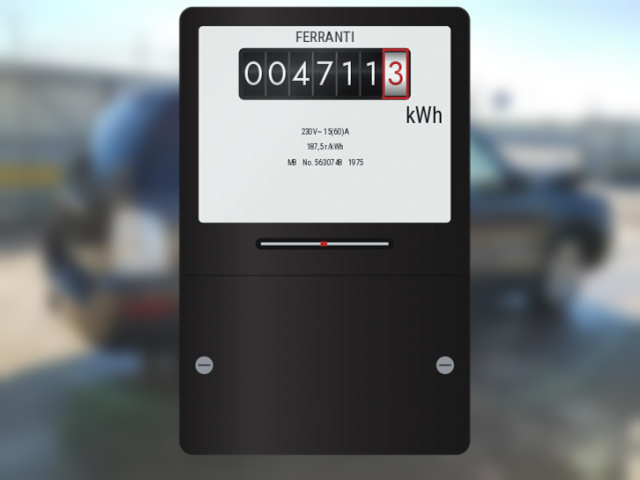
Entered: 4711.3 kWh
